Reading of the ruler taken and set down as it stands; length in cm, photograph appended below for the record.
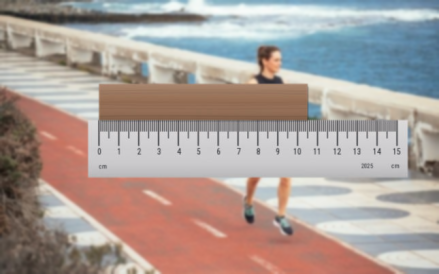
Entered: 10.5 cm
